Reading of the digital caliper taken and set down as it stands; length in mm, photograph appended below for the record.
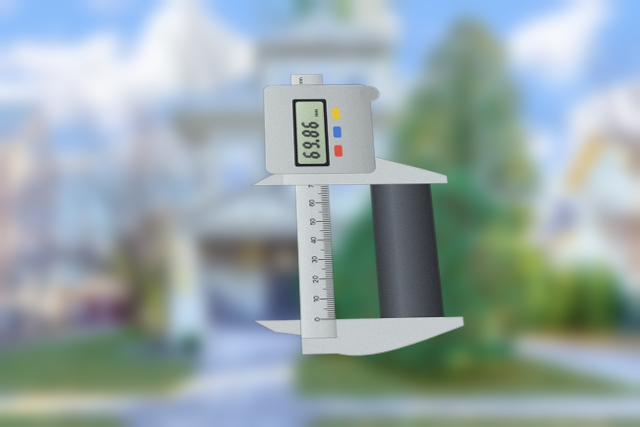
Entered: 69.86 mm
